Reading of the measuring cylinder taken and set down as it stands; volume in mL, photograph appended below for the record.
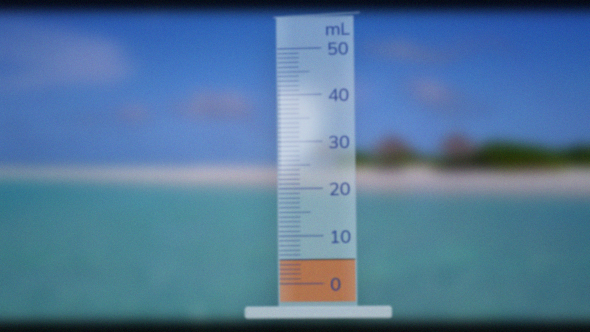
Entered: 5 mL
